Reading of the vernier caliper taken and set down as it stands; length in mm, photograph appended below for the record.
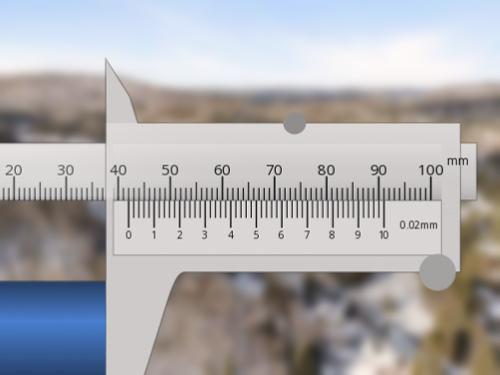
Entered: 42.0 mm
